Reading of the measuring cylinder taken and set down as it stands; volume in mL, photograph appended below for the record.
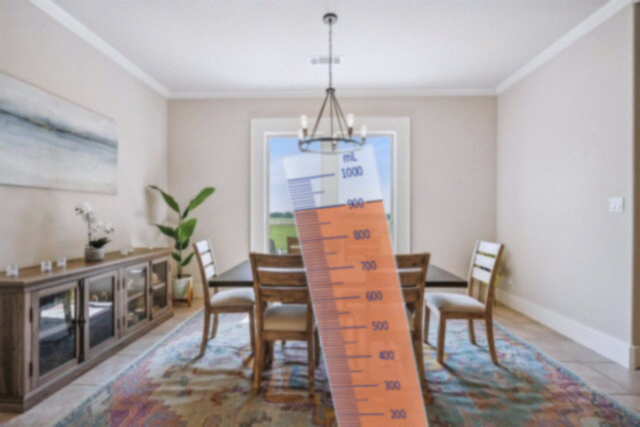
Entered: 900 mL
